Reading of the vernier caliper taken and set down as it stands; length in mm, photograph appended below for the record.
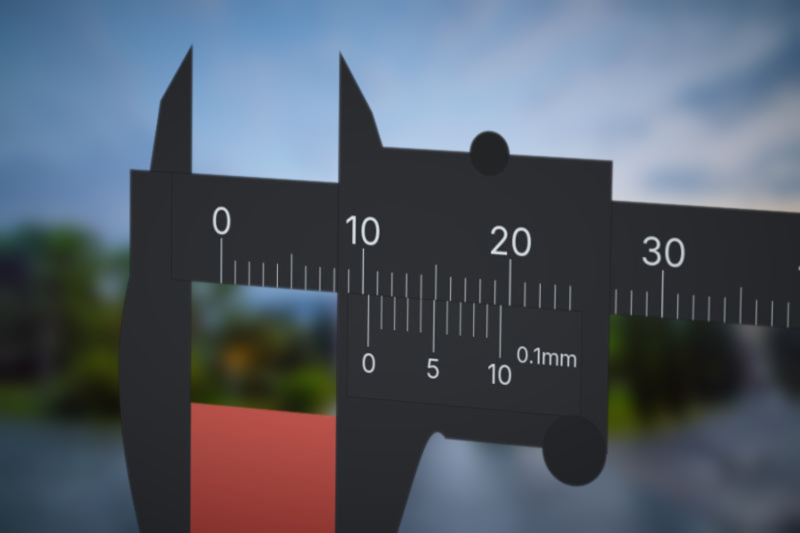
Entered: 10.4 mm
